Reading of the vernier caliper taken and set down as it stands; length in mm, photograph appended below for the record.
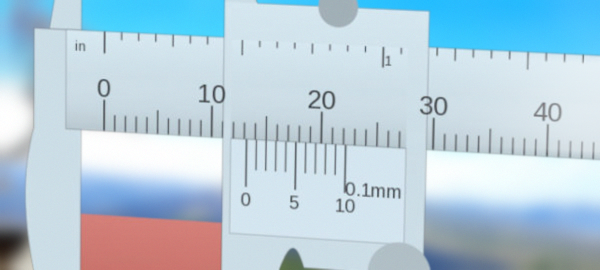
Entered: 13.2 mm
